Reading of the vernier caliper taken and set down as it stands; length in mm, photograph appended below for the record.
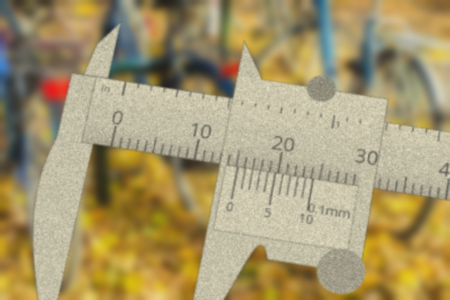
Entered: 15.2 mm
